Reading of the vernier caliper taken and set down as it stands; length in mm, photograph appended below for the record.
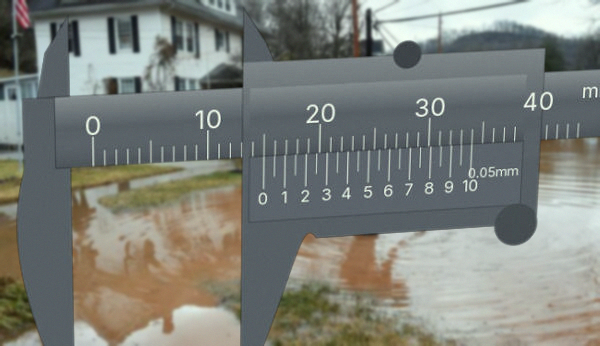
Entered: 15.0 mm
